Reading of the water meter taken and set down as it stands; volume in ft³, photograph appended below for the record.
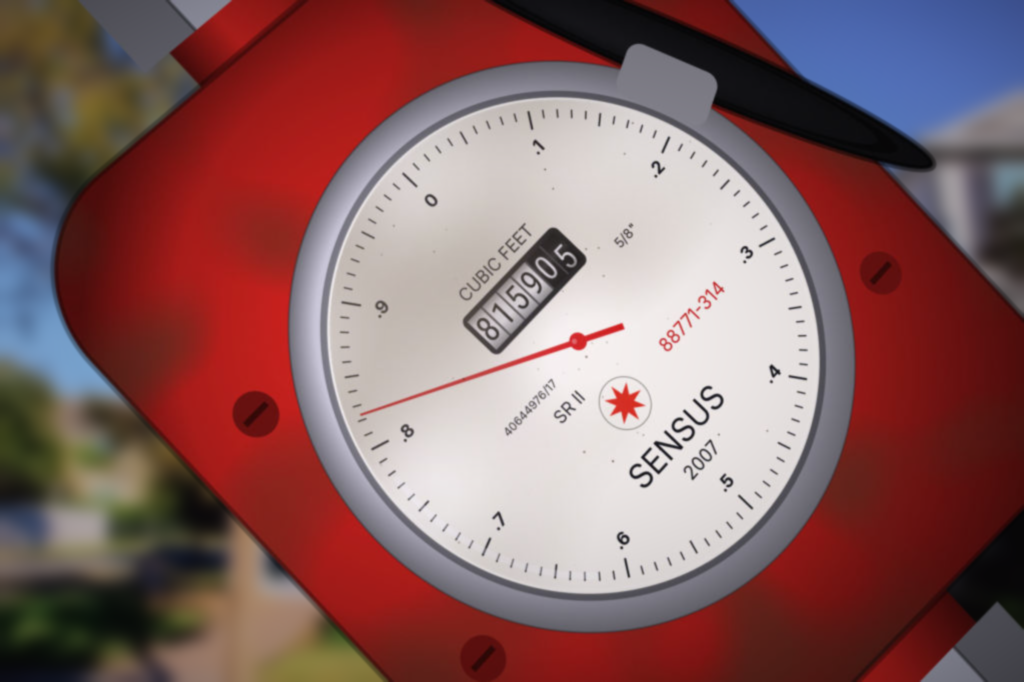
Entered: 815904.82 ft³
